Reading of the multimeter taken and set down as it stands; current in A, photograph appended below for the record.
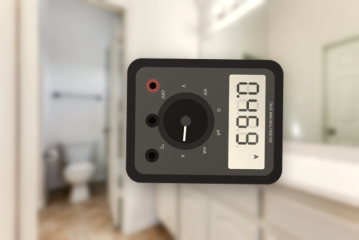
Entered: 0.469 A
